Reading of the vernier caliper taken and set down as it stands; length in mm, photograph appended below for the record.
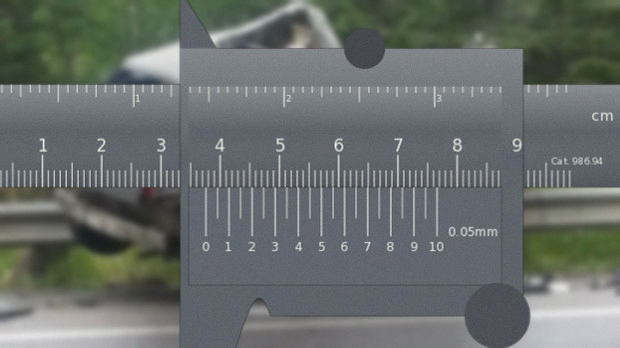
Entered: 37.6 mm
